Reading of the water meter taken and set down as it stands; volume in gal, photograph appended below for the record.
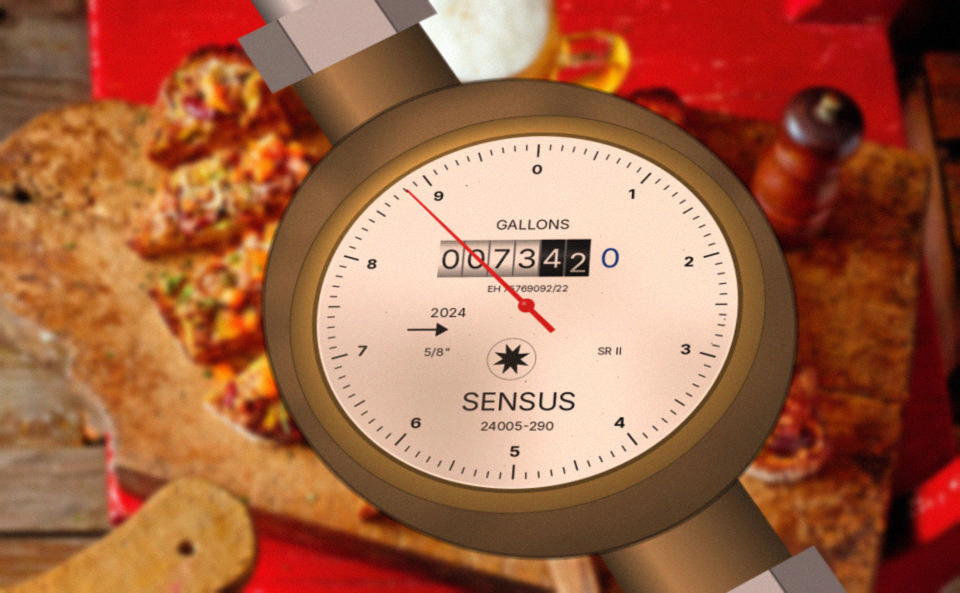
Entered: 73418.8 gal
